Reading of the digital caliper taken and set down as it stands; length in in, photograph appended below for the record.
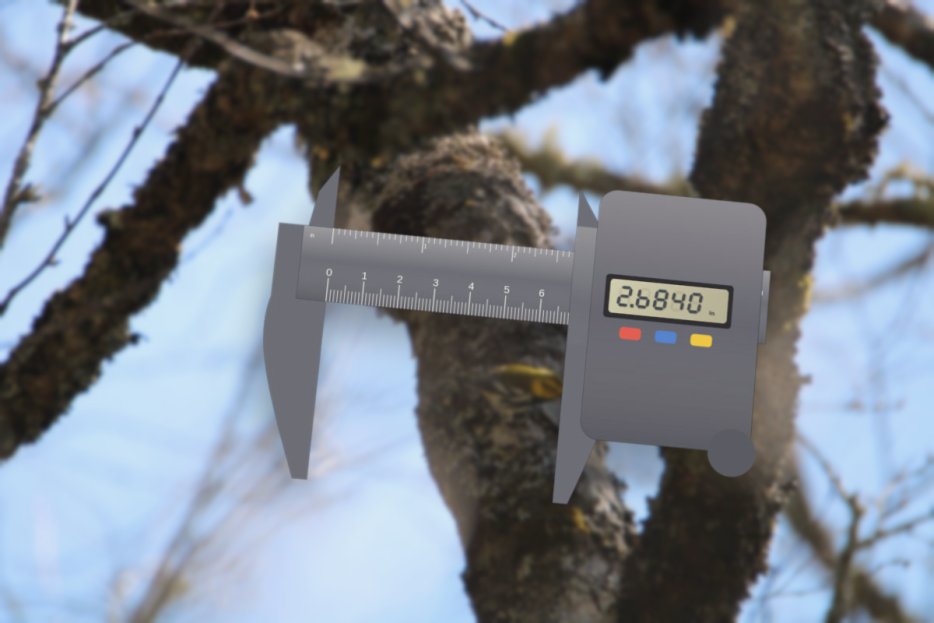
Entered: 2.6840 in
